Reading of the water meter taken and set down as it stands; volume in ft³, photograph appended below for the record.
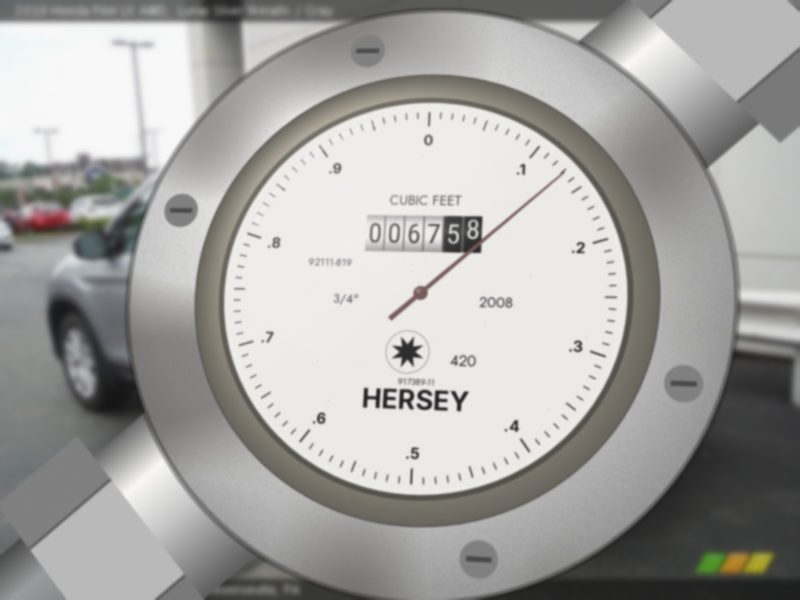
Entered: 6758.13 ft³
